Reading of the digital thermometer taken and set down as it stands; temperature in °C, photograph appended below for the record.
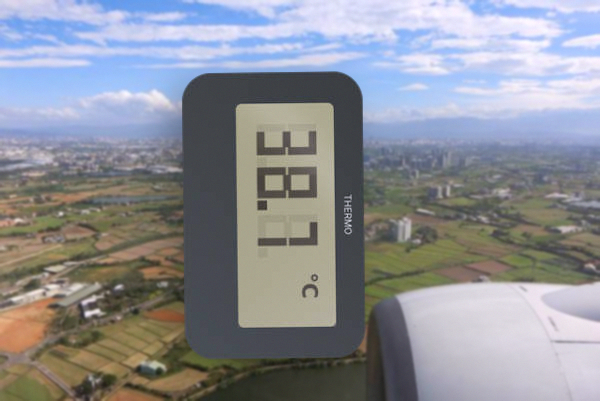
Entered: 38.7 °C
